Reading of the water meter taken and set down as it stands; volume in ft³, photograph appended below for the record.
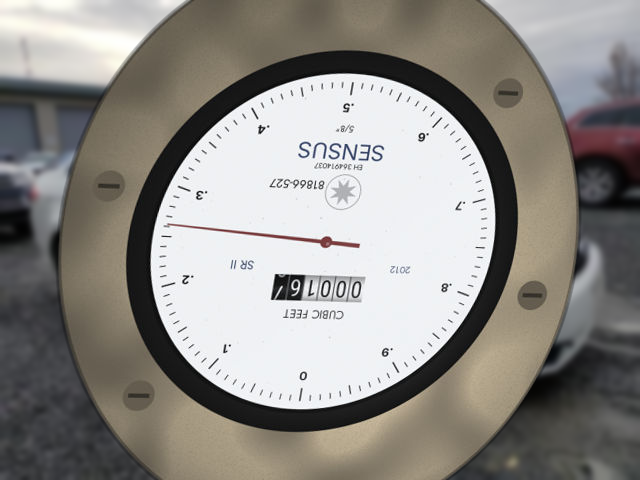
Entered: 167.26 ft³
